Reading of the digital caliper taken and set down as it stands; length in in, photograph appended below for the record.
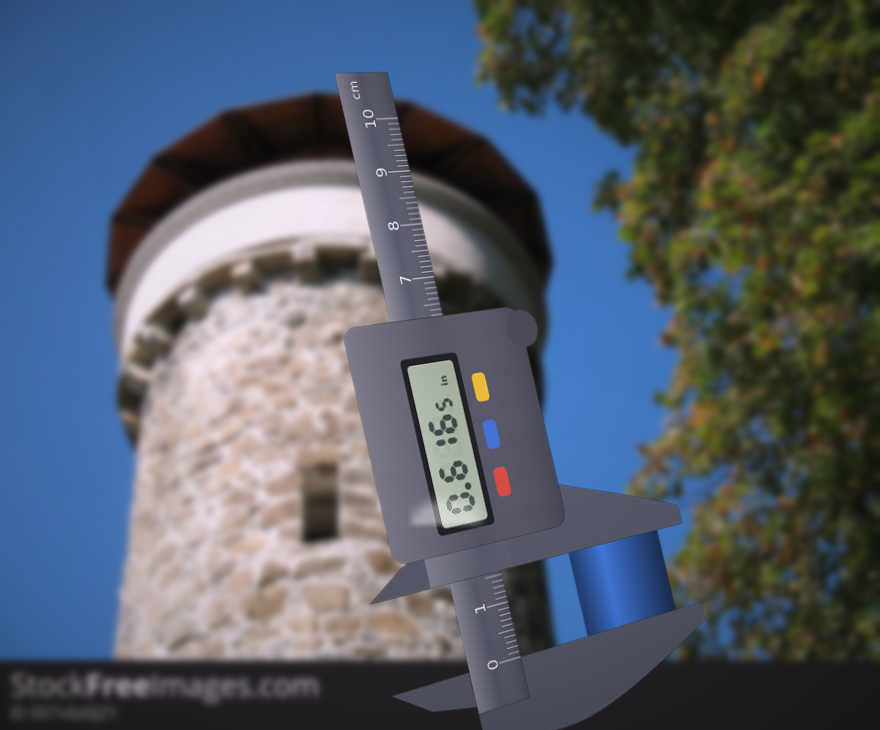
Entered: 0.6165 in
